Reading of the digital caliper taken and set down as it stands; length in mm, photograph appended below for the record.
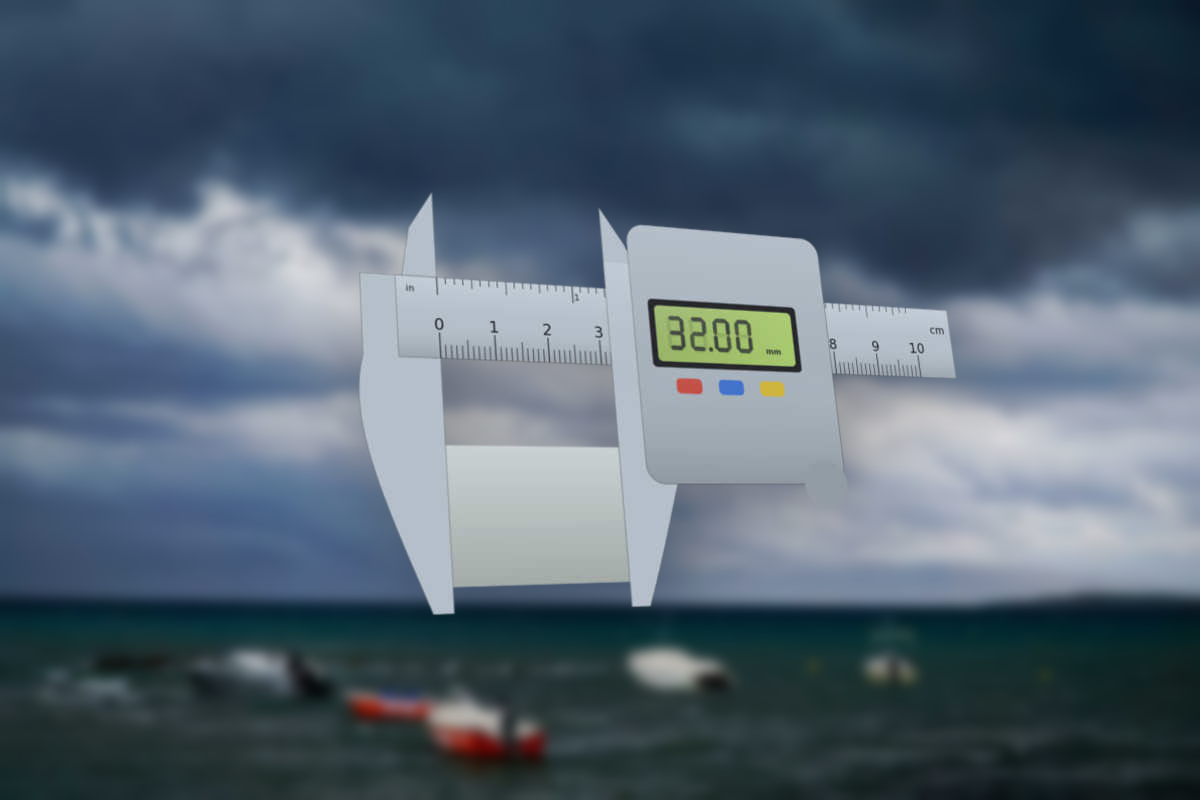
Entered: 32.00 mm
